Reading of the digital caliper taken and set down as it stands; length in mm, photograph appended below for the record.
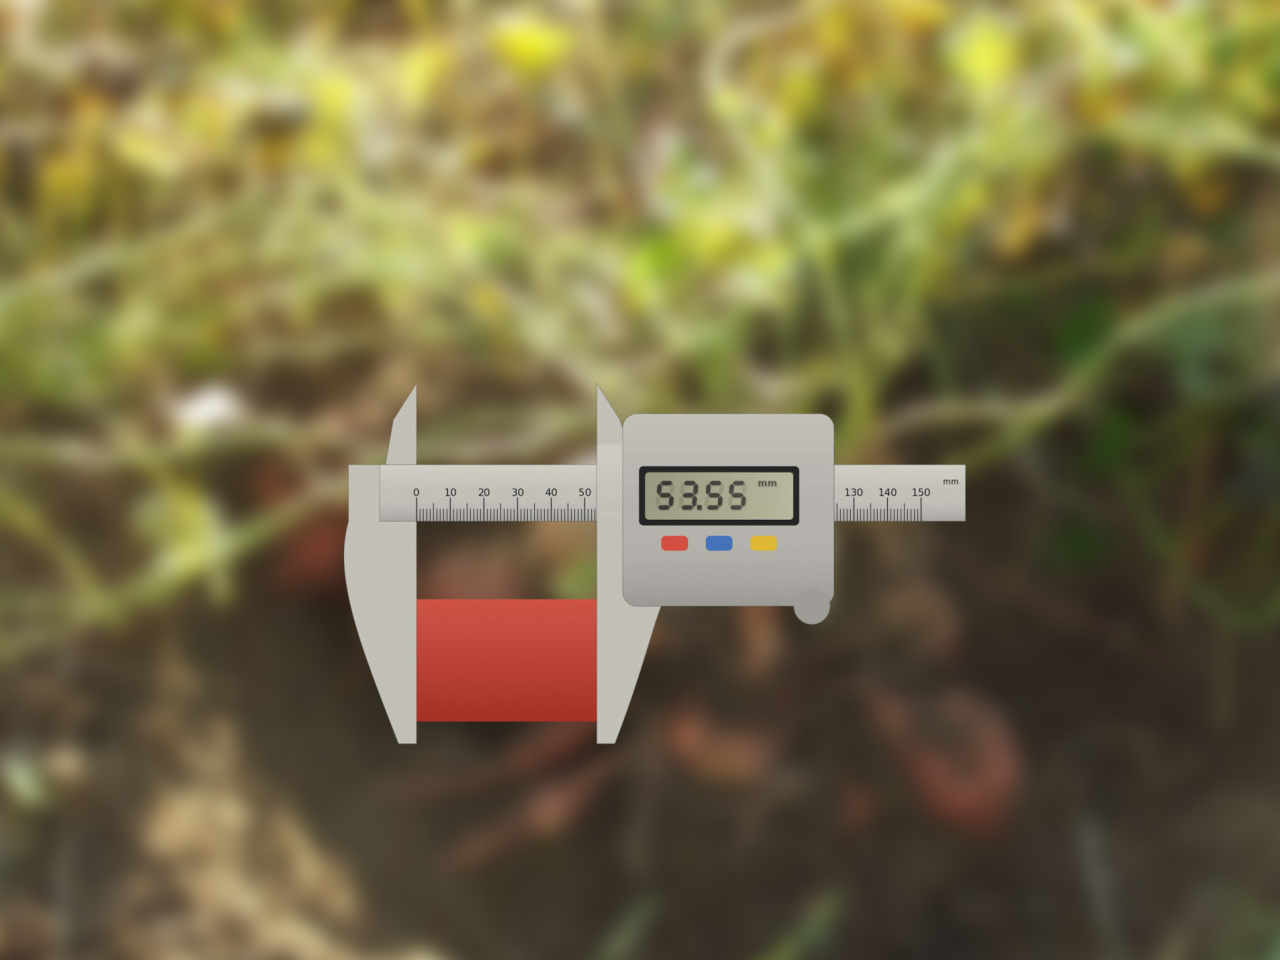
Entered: 53.55 mm
